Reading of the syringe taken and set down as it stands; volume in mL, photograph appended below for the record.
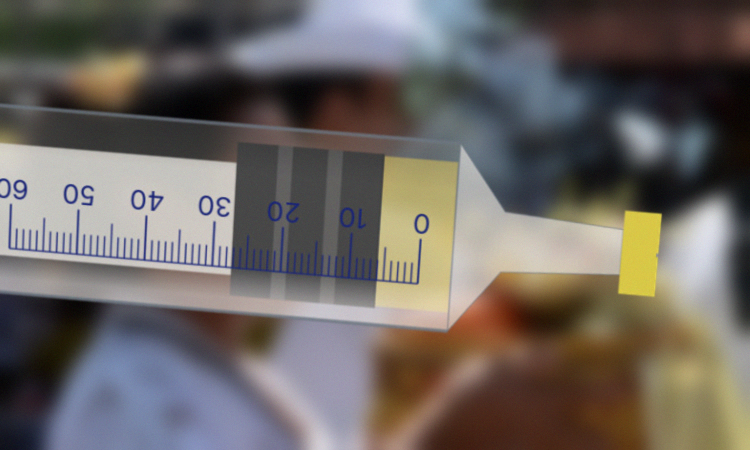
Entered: 6 mL
